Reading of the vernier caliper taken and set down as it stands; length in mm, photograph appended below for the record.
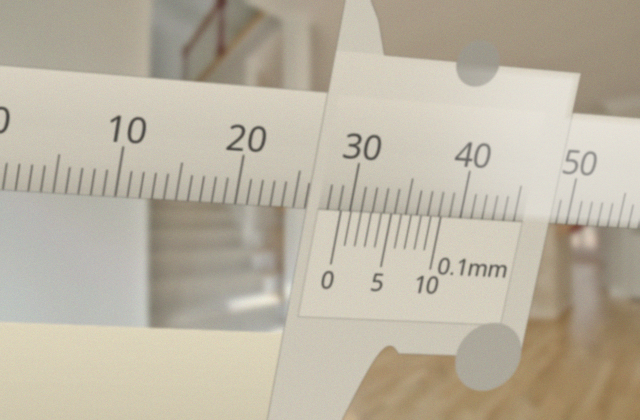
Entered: 29.2 mm
